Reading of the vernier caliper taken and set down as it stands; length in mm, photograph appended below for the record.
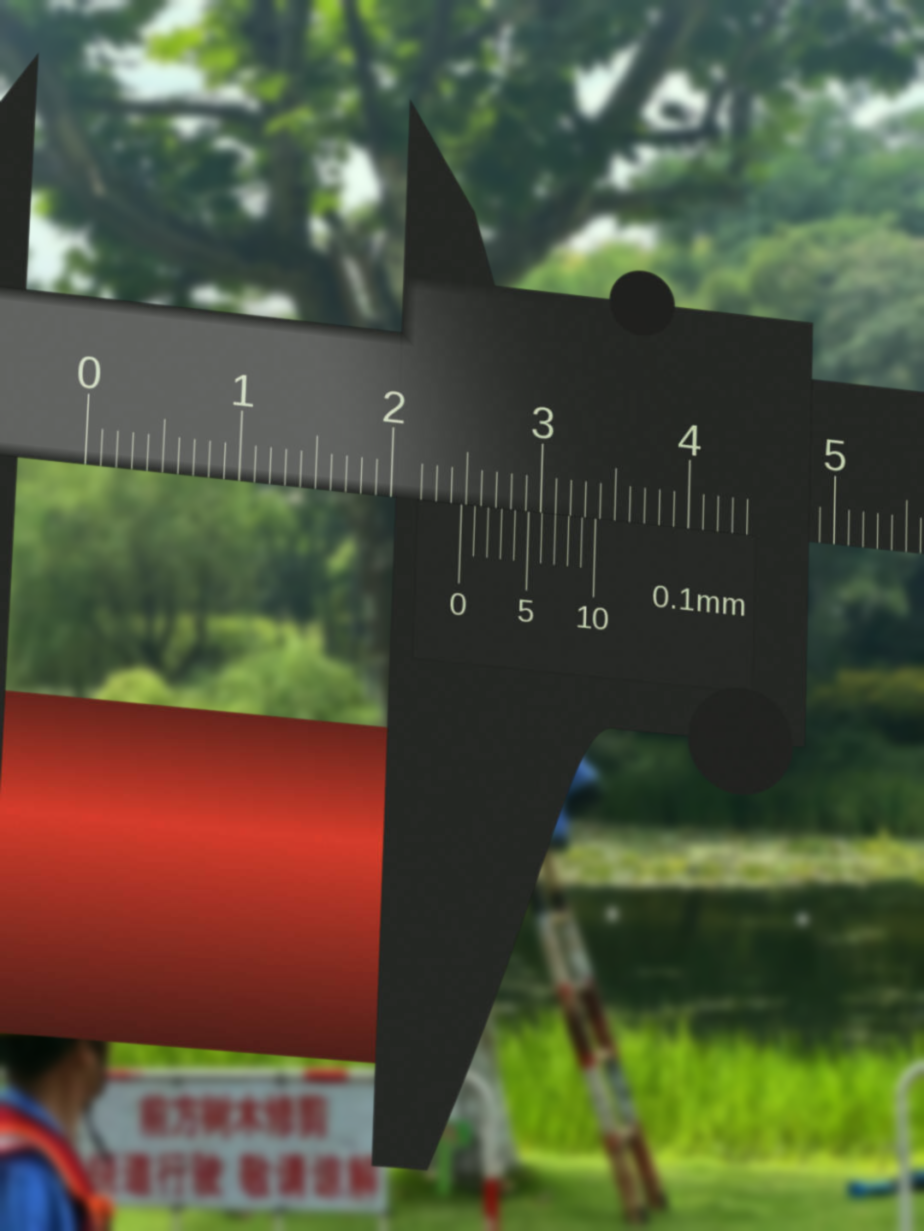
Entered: 24.7 mm
